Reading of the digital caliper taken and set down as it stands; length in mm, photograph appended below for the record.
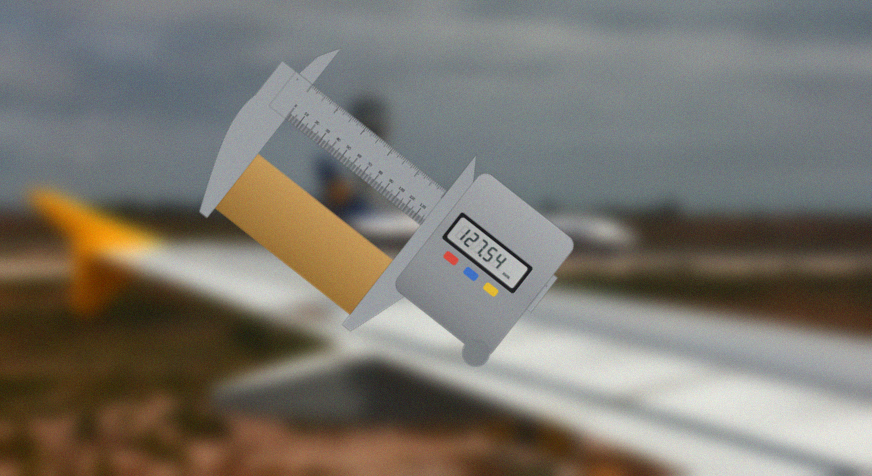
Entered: 127.54 mm
